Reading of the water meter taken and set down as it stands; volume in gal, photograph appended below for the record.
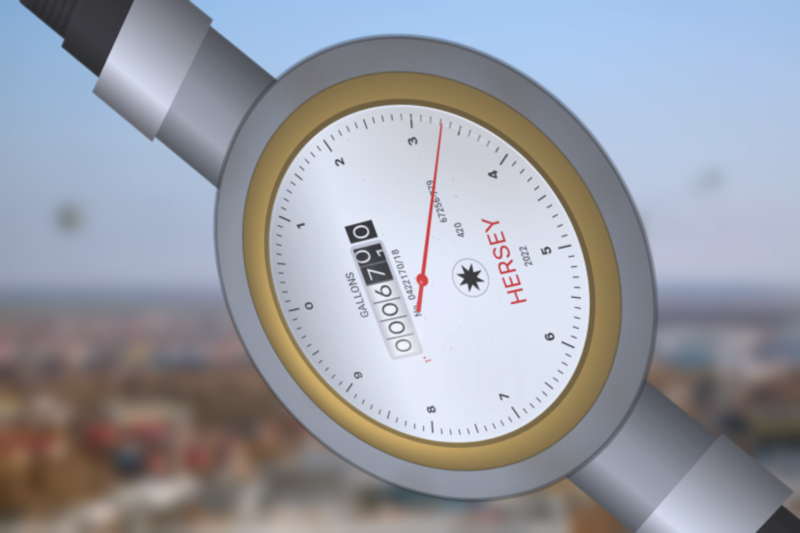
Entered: 6703.3 gal
